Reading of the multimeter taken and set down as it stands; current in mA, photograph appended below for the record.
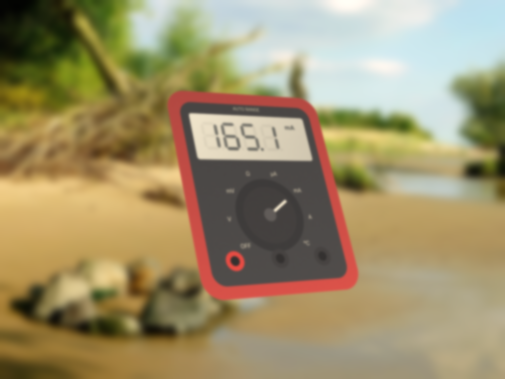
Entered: 165.1 mA
